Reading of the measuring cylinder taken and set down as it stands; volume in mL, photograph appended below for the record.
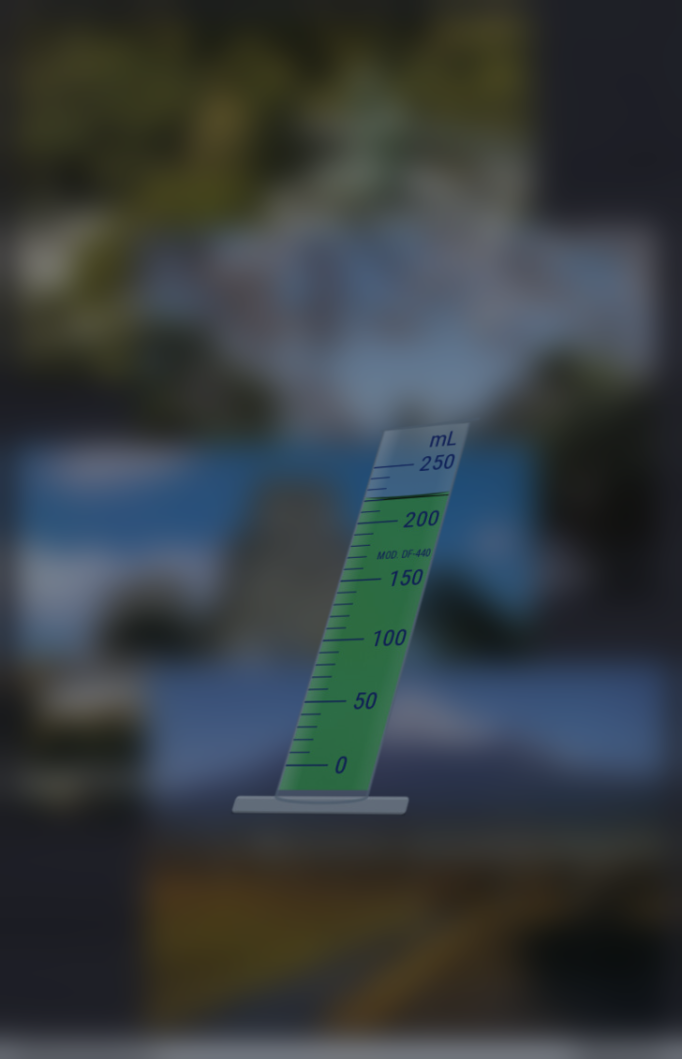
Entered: 220 mL
